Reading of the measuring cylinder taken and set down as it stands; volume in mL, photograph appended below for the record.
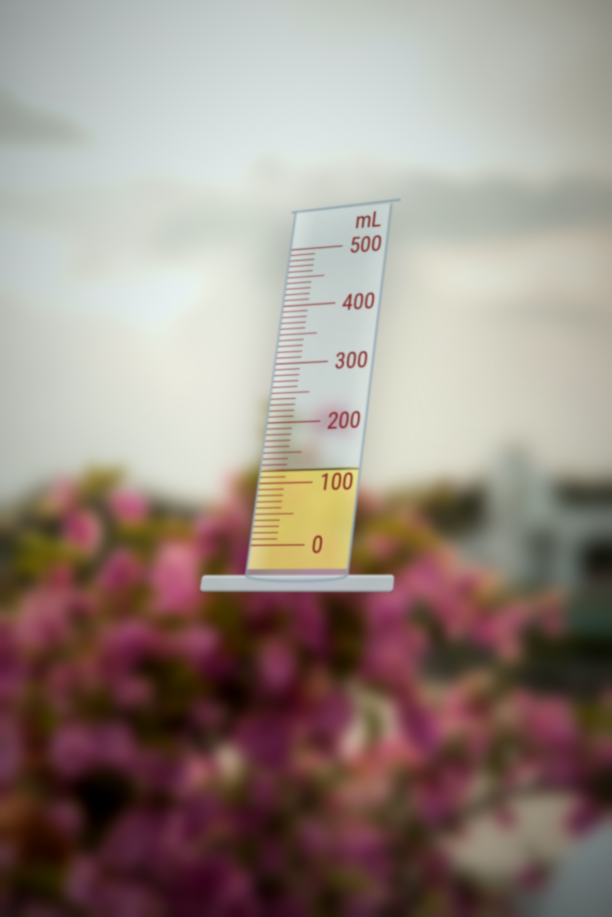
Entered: 120 mL
